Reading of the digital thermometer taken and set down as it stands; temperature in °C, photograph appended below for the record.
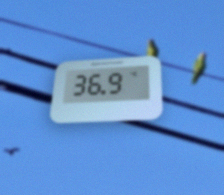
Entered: 36.9 °C
